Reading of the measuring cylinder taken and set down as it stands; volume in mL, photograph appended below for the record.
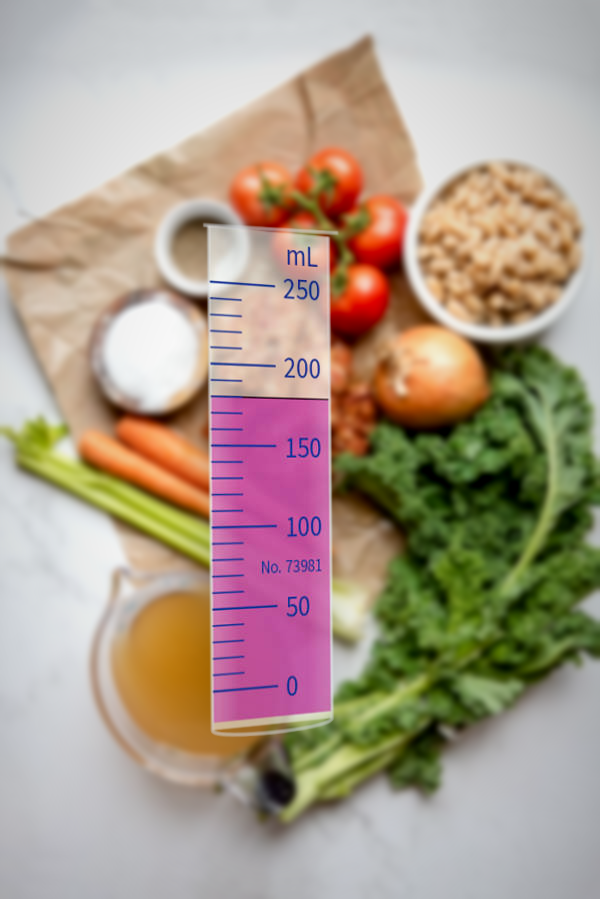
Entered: 180 mL
